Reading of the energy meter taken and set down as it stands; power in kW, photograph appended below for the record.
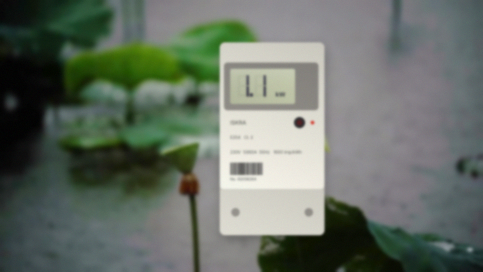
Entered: 1.1 kW
